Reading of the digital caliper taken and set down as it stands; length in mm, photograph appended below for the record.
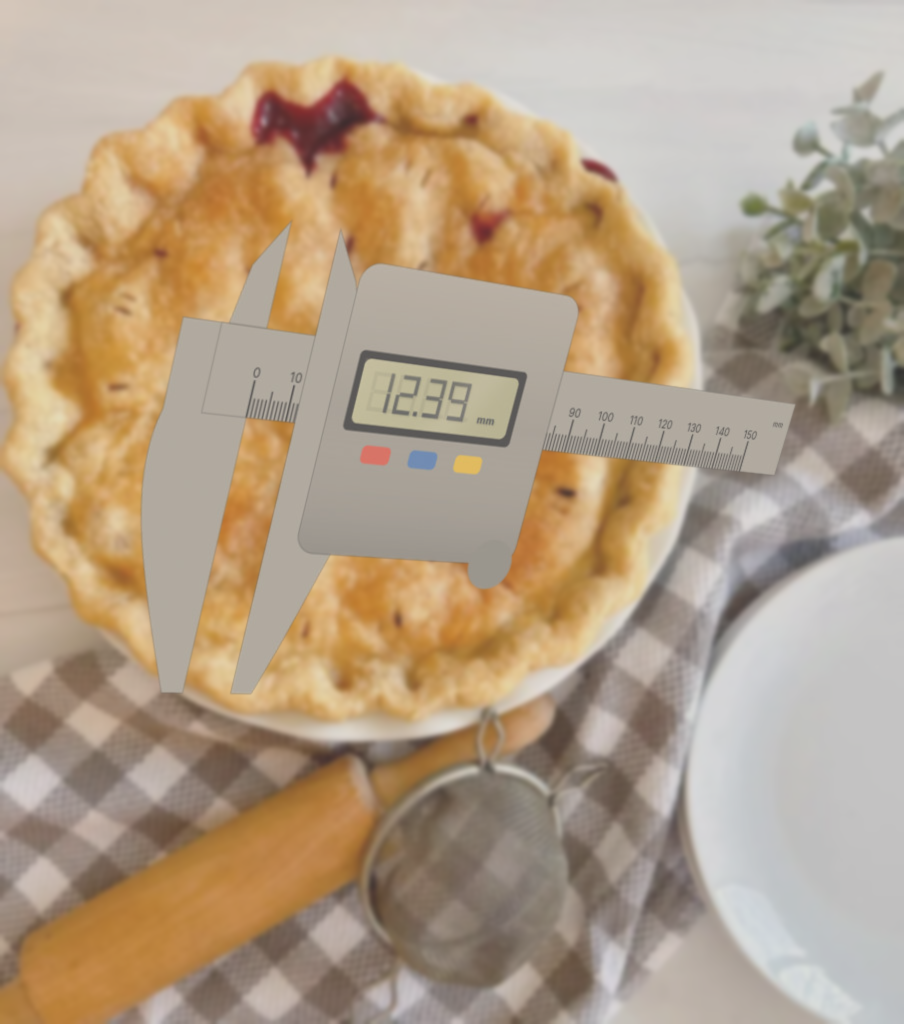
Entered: 12.39 mm
